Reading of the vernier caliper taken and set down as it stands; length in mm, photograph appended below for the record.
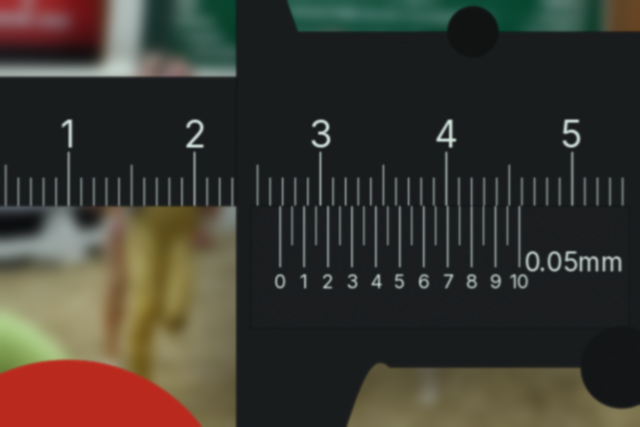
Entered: 26.8 mm
